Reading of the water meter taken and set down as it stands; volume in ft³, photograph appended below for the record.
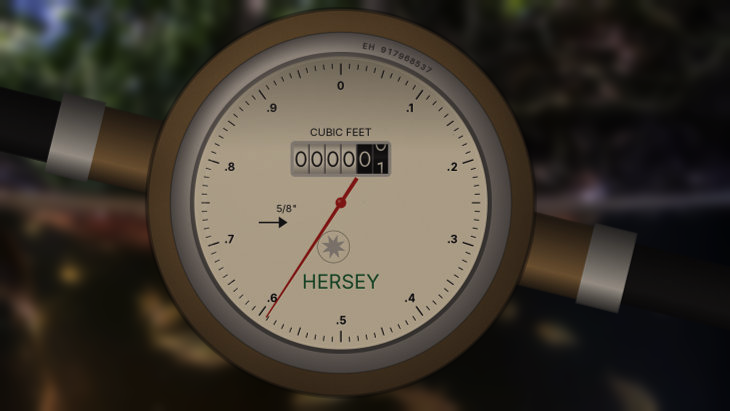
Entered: 0.59 ft³
